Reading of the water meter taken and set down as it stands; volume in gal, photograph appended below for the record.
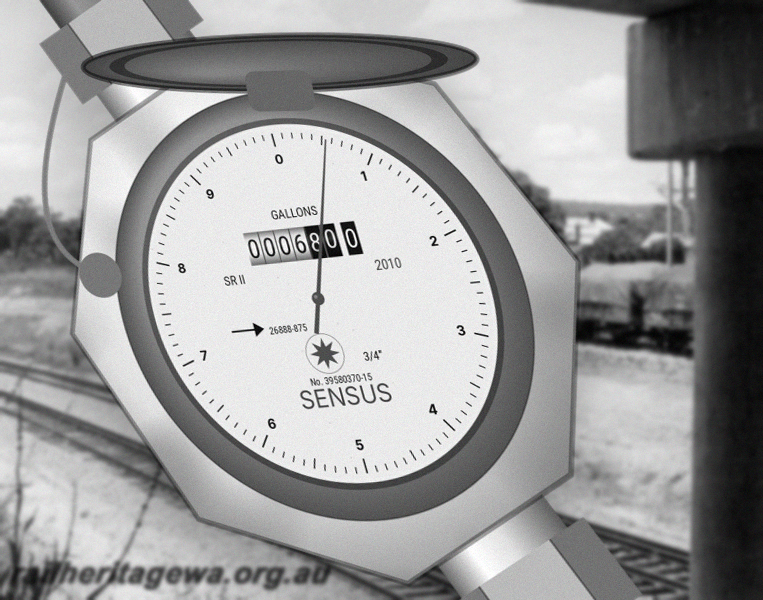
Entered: 6800.5 gal
